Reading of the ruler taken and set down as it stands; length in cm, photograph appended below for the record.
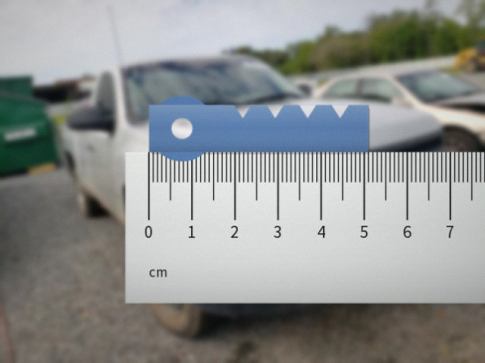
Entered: 5.1 cm
